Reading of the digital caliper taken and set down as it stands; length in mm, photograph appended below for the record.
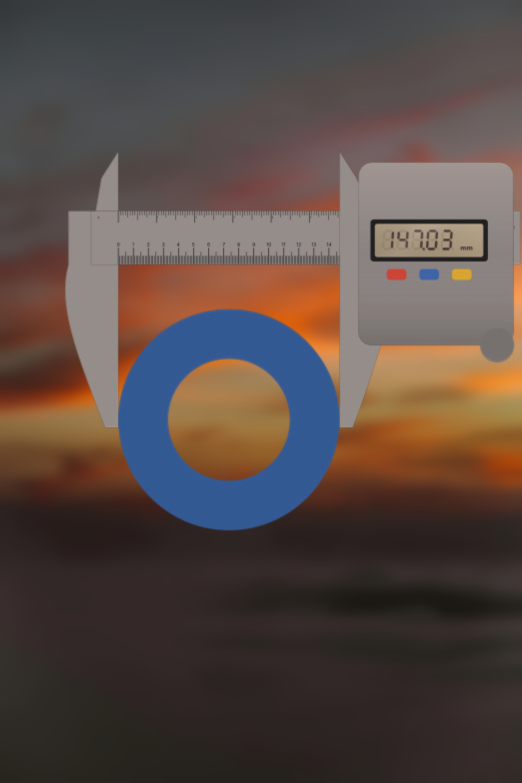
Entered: 147.03 mm
